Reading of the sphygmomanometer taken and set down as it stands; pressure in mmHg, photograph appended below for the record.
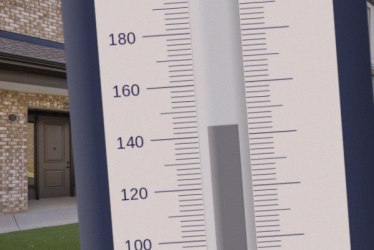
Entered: 144 mmHg
